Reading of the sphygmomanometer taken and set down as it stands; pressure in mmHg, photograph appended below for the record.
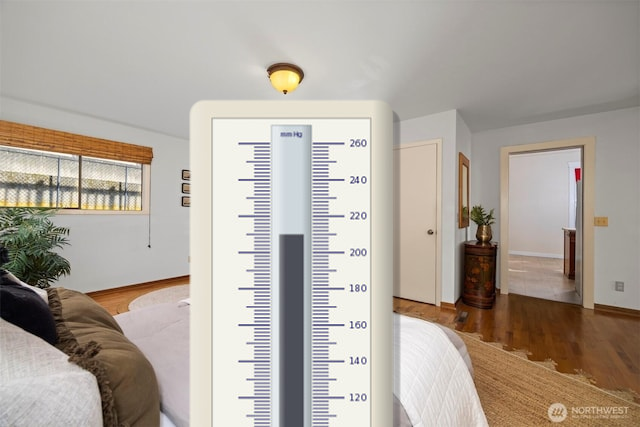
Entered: 210 mmHg
